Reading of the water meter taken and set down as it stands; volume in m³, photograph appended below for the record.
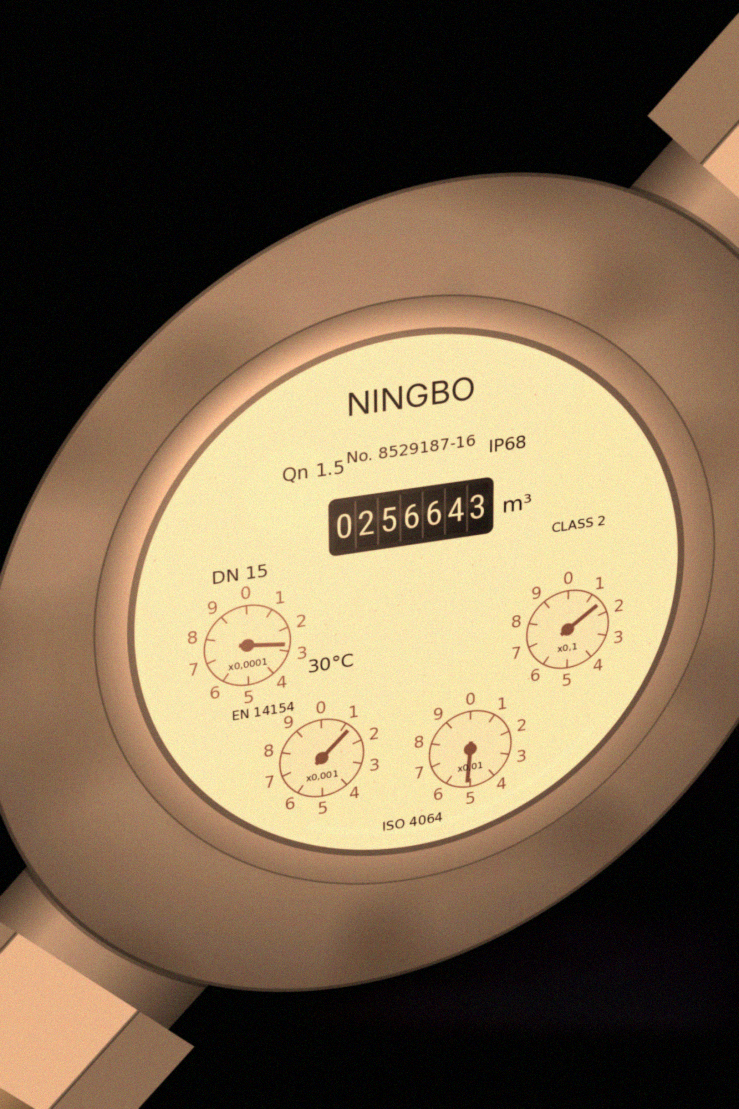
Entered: 256643.1512 m³
